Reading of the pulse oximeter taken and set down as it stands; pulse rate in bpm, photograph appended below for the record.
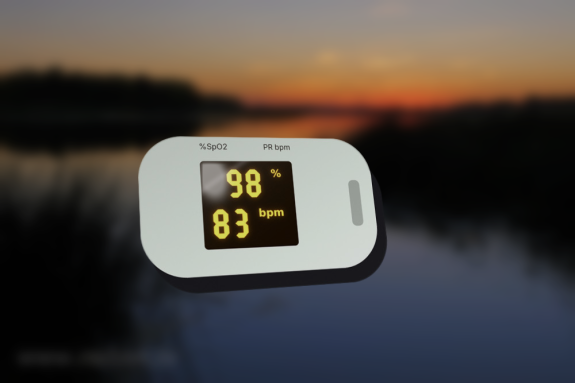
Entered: 83 bpm
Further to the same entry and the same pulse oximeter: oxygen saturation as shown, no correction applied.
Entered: 98 %
